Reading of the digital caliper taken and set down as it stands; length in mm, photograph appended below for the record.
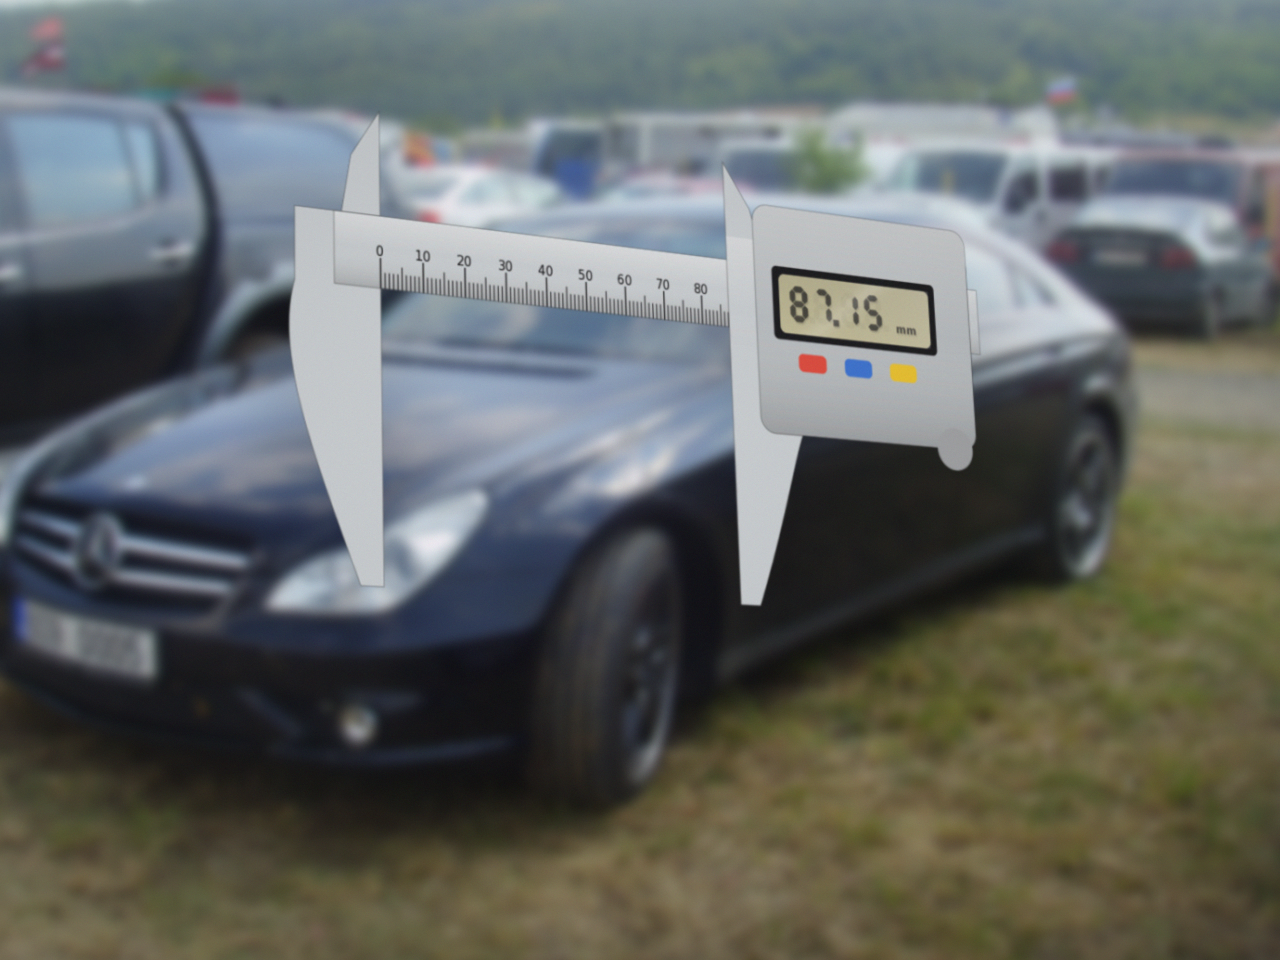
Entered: 87.15 mm
